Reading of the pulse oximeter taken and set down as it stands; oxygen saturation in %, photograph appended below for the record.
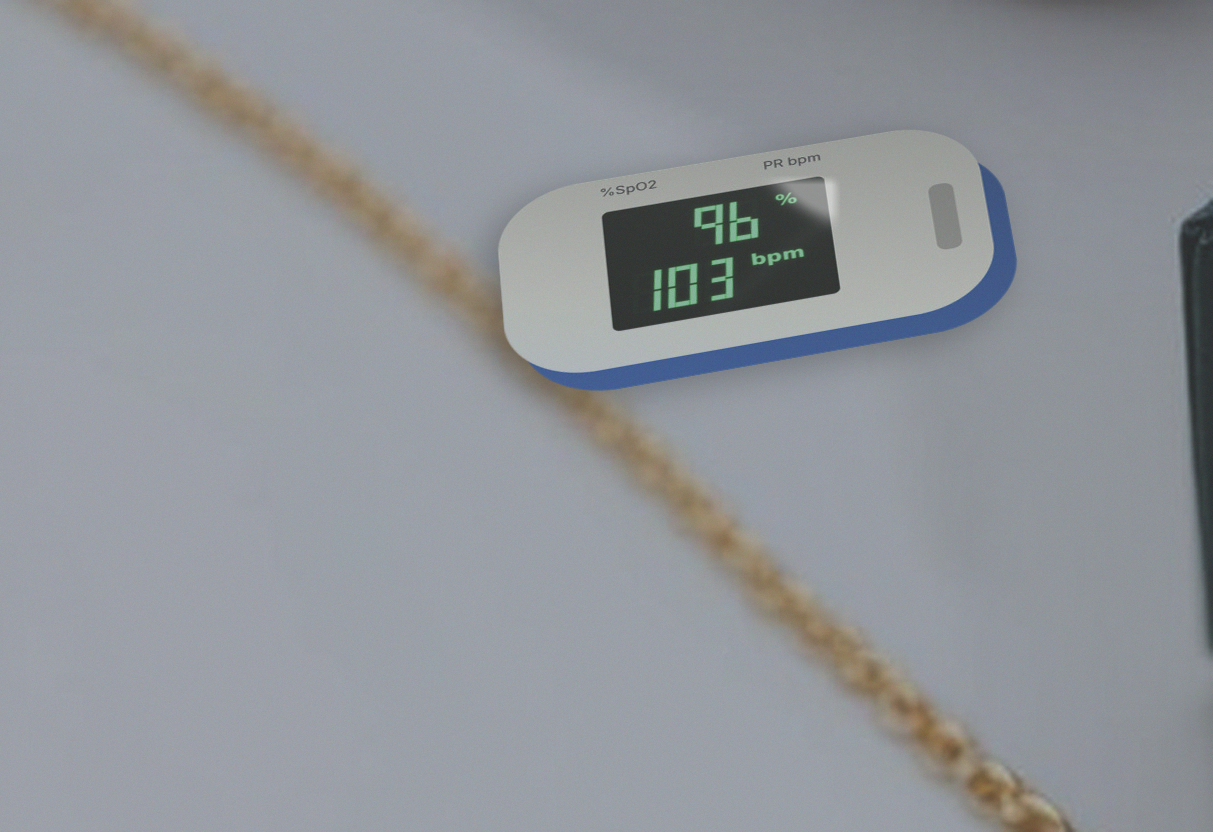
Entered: 96 %
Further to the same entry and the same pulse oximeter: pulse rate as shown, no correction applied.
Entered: 103 bpm
